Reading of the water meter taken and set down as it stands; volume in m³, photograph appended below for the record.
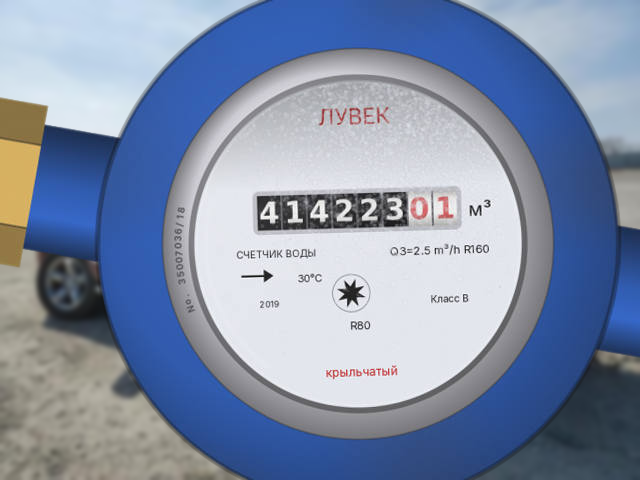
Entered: 414223.01 m³
